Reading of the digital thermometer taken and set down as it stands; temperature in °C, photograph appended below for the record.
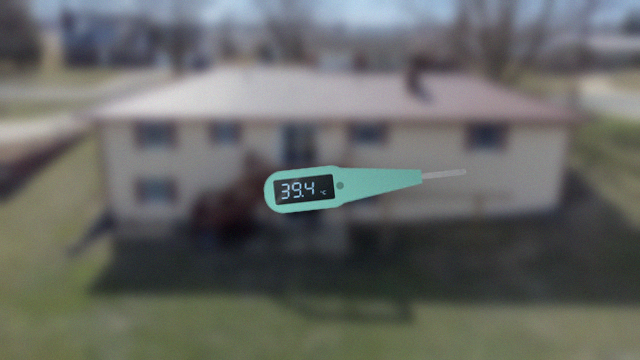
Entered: 39.4 °C
